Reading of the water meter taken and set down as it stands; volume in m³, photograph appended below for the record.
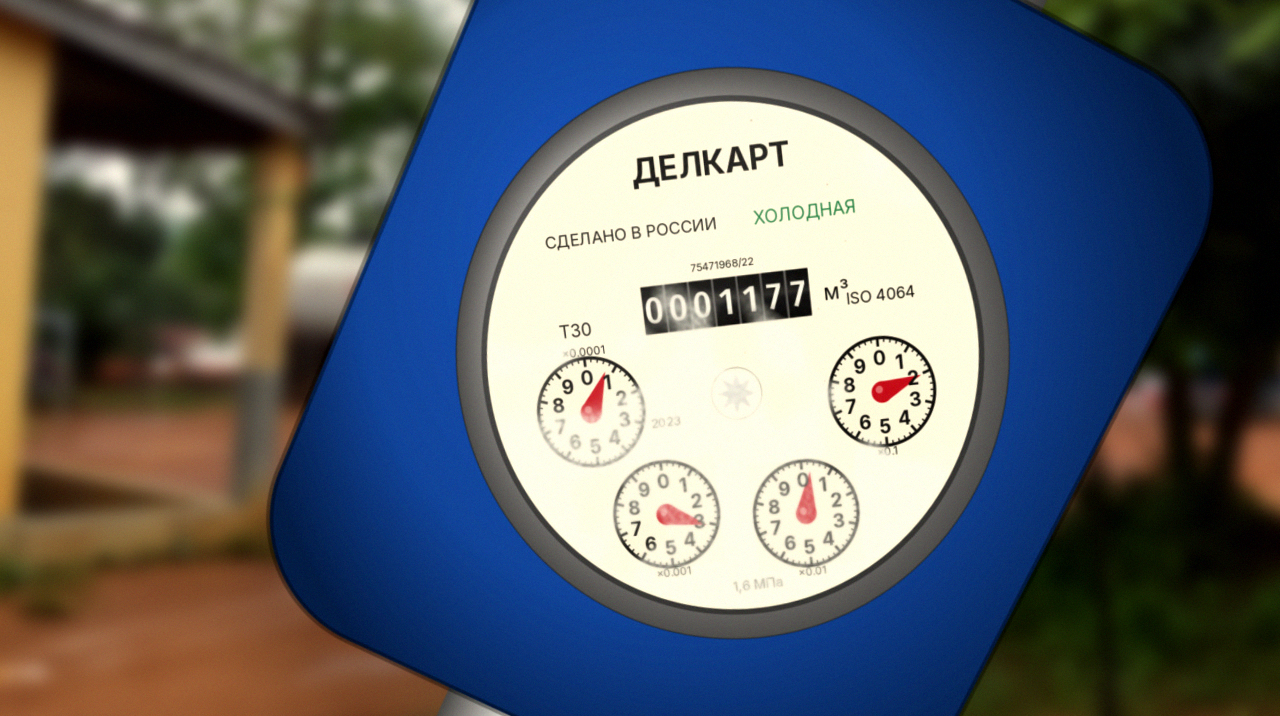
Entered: 1177.2030 m³
